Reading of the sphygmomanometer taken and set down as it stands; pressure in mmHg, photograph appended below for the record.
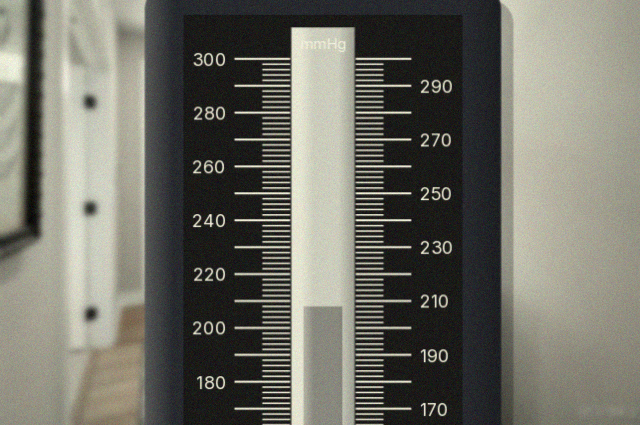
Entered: 208 mmHg
